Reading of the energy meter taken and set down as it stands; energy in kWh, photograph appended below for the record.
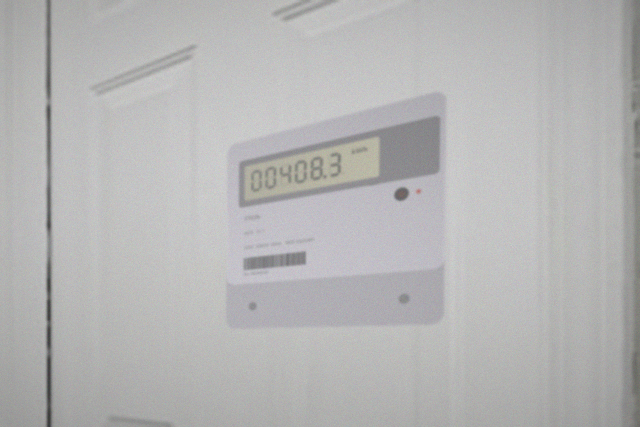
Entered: 408.3 kWh
